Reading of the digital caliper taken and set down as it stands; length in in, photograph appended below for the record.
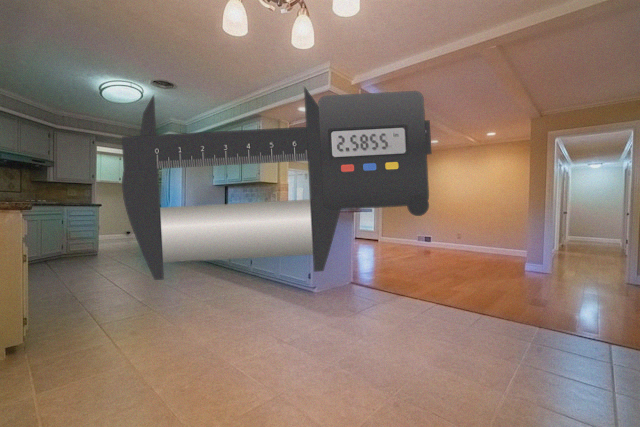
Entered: 2.5855 in
